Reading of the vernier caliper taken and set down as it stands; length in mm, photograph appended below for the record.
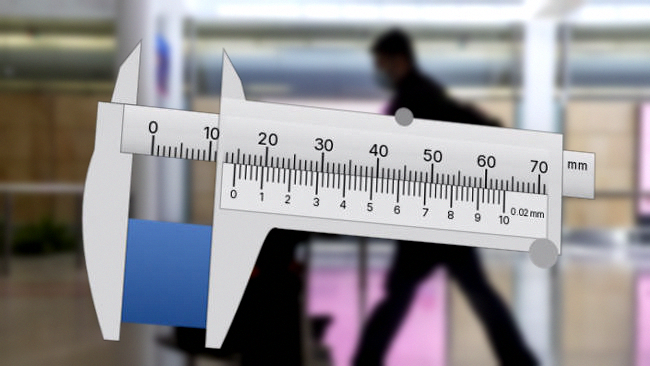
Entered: 14.5 mm
